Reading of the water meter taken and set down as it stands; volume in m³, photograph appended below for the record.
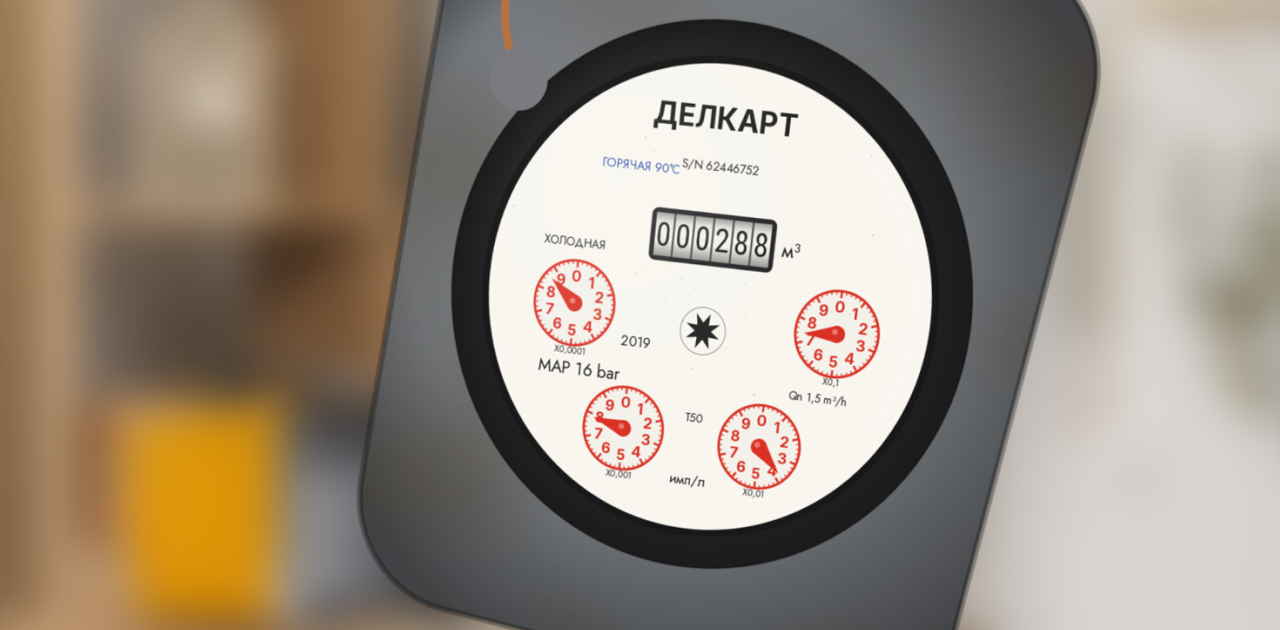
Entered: 288.7378 m³
